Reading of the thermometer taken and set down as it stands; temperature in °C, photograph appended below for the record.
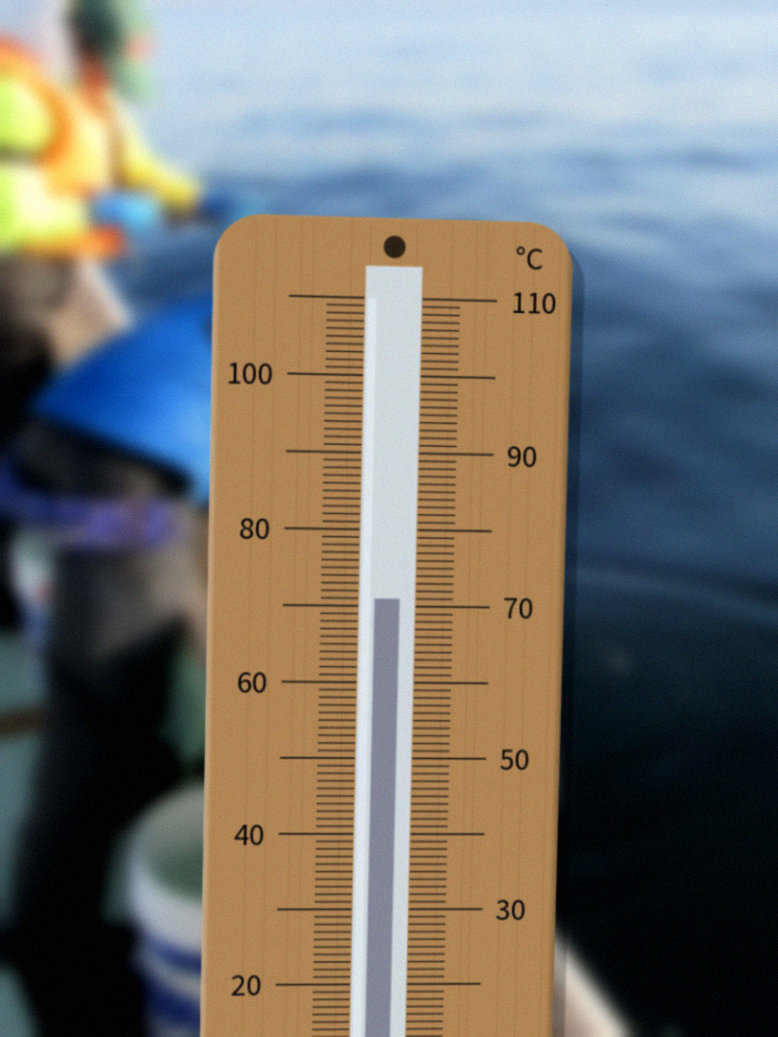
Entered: 71 °C
